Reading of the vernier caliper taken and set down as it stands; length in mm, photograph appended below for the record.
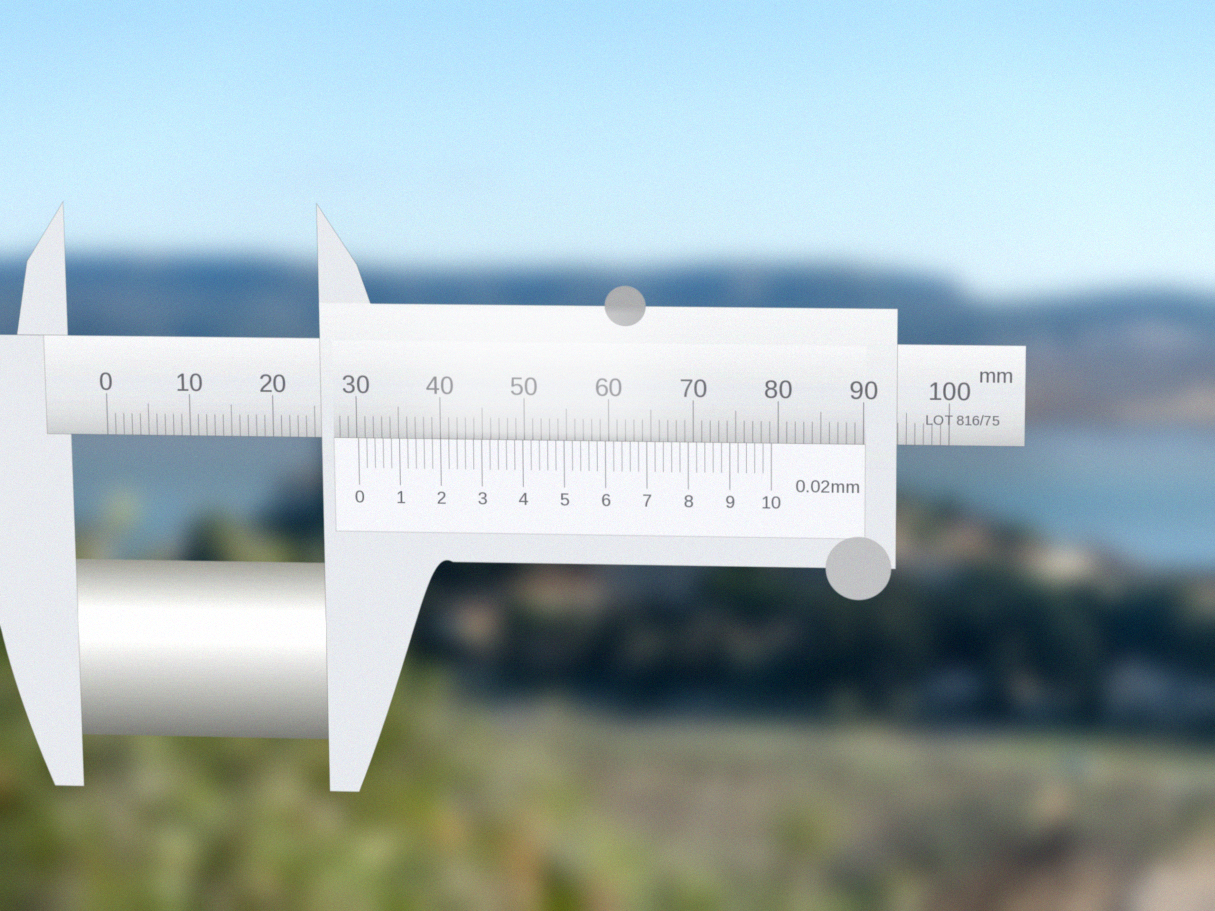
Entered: 30.2 mm
